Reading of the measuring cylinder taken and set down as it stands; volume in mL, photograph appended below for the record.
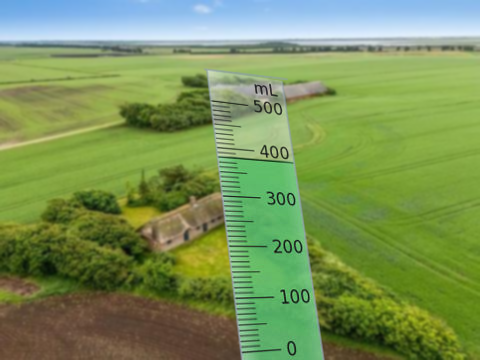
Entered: 380 mL
